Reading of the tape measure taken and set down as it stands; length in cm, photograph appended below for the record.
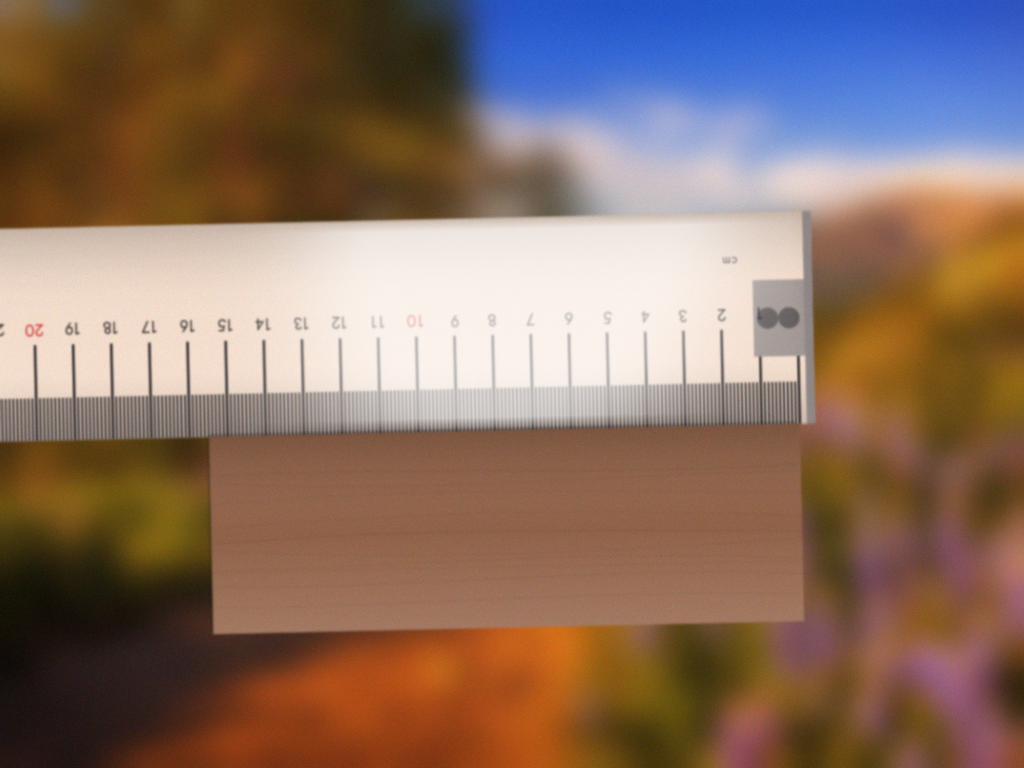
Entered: 15.5 cm
